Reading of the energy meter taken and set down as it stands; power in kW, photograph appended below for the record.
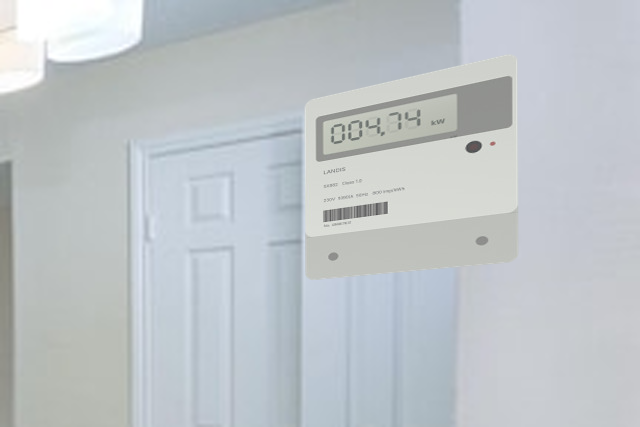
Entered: 4.74 kW
